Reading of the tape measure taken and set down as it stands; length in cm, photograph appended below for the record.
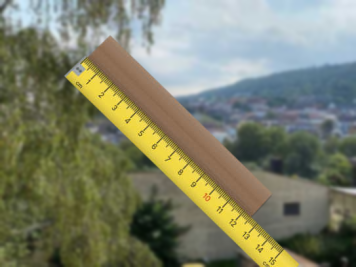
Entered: 12.5 cm
